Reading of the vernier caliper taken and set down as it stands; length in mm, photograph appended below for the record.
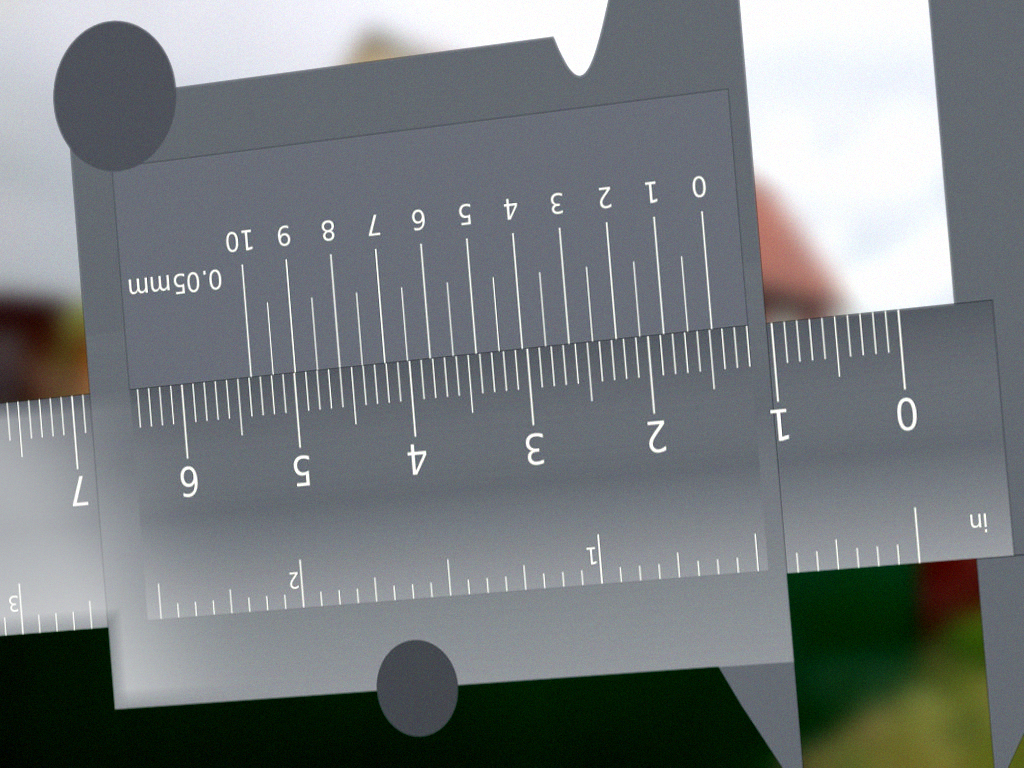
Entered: 14.8 mm
